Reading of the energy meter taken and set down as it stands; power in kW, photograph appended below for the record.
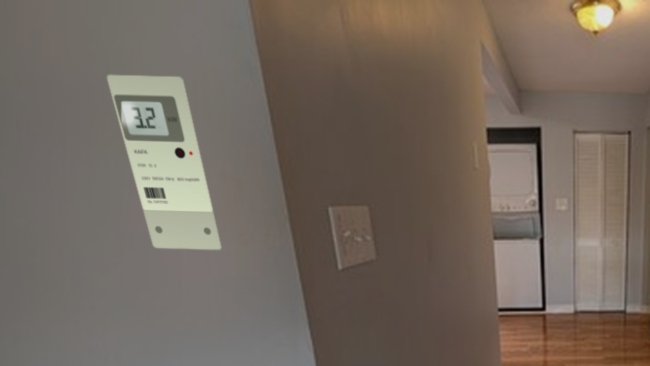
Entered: 3.2 kW
